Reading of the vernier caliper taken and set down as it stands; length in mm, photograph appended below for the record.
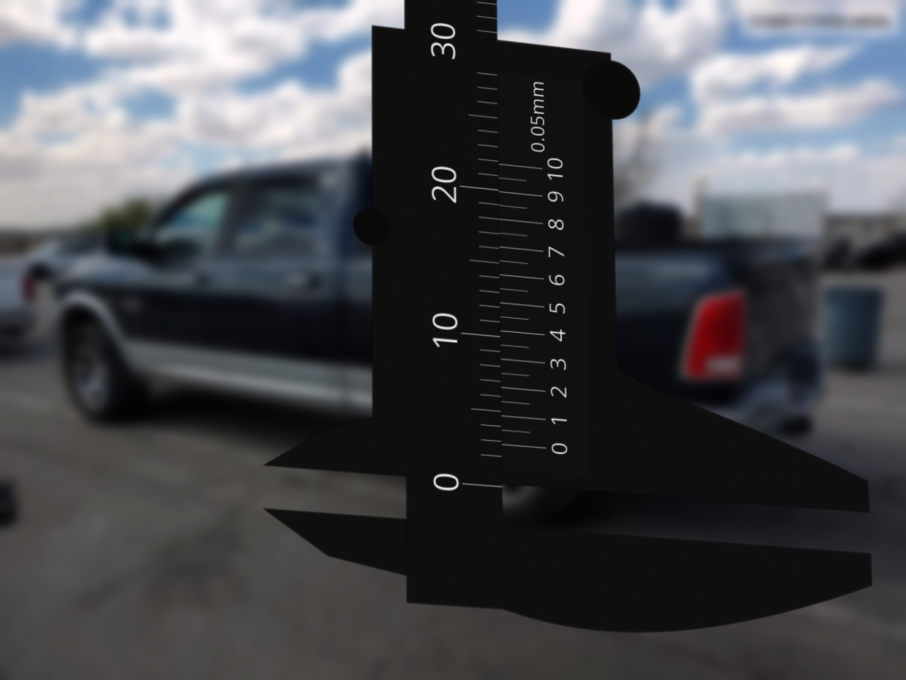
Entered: 2.8 mm
